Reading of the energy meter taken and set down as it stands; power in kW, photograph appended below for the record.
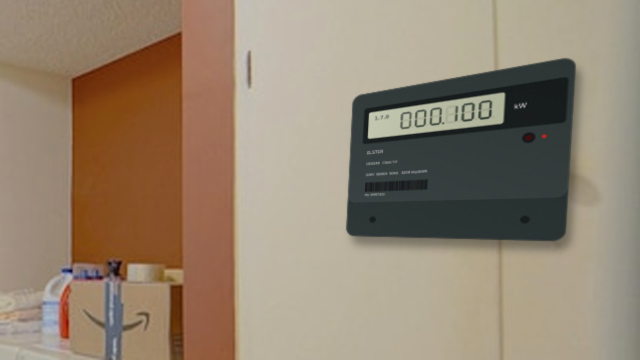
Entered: 0.100 kW
